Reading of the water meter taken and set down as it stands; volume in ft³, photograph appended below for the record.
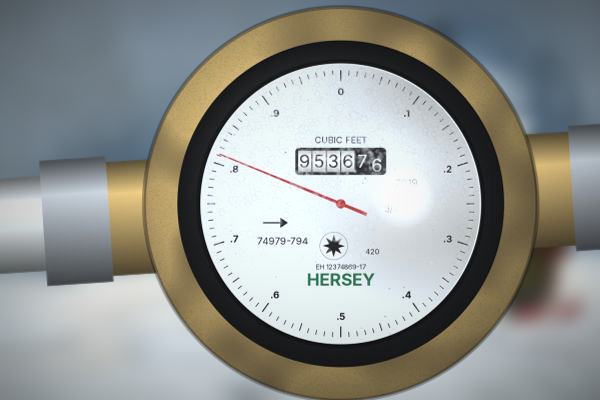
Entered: 953675.81 ft³
